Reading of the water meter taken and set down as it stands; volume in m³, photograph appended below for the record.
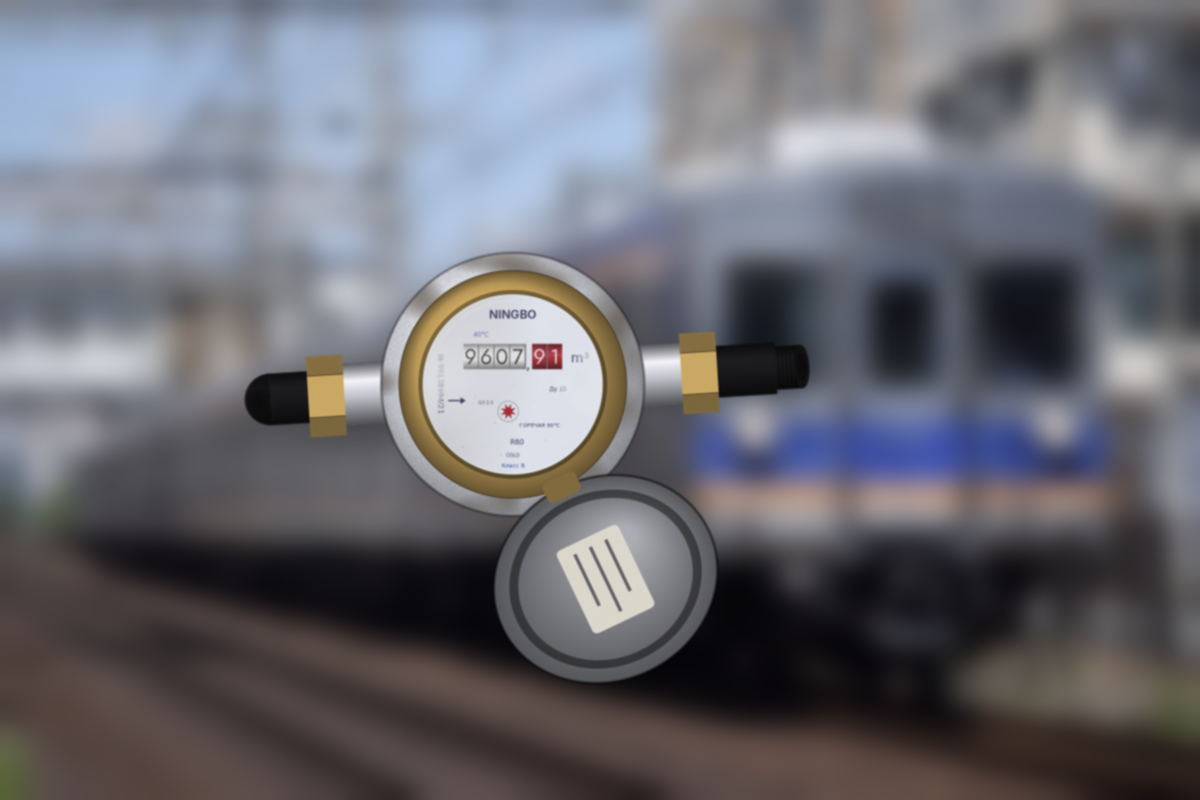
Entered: 9607.91 m³
